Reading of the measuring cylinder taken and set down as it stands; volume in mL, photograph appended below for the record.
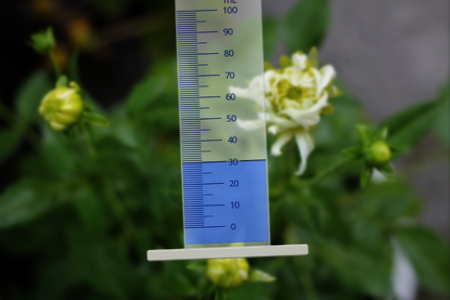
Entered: 30 mL
